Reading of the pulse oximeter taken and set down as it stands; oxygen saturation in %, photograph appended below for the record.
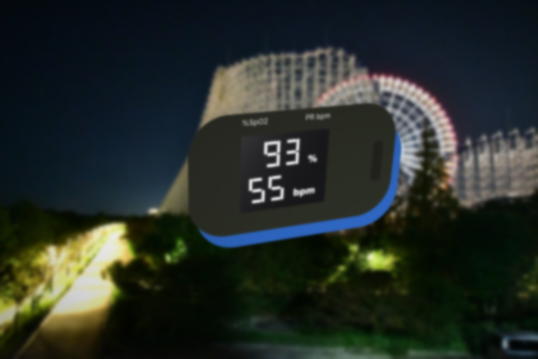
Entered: 93 %
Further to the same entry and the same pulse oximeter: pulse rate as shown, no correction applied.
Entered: 55 bpm
